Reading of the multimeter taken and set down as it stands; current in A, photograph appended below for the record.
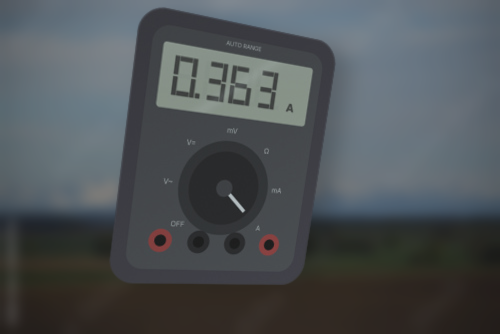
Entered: 0.363 A
